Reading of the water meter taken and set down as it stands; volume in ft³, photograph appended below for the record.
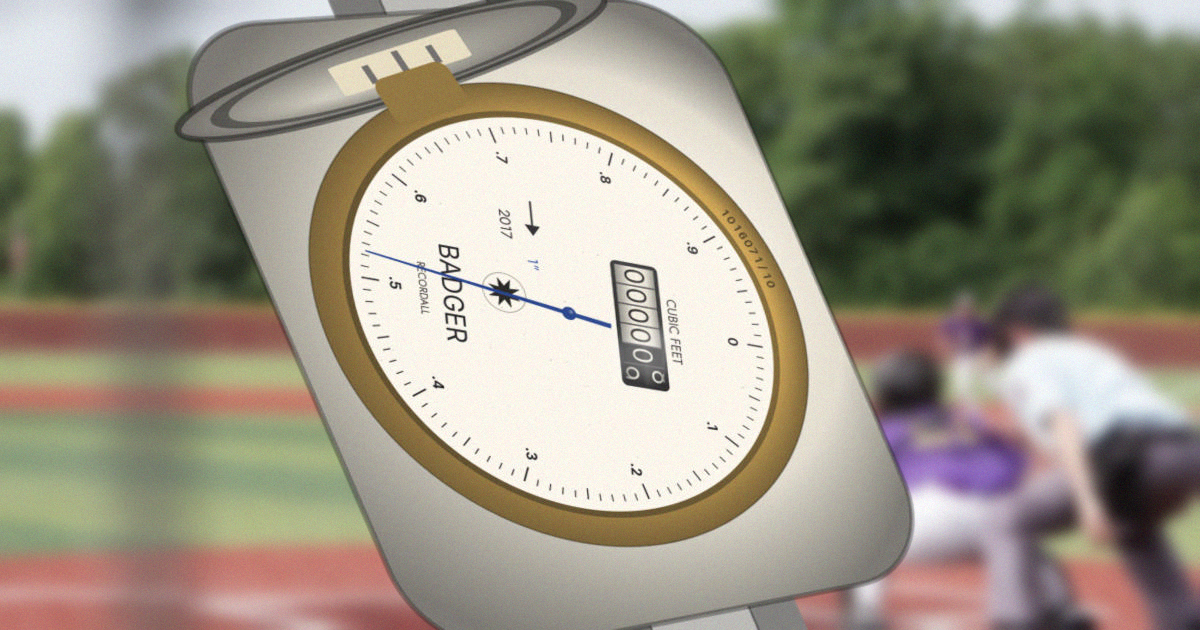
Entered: 8.52 ft³
